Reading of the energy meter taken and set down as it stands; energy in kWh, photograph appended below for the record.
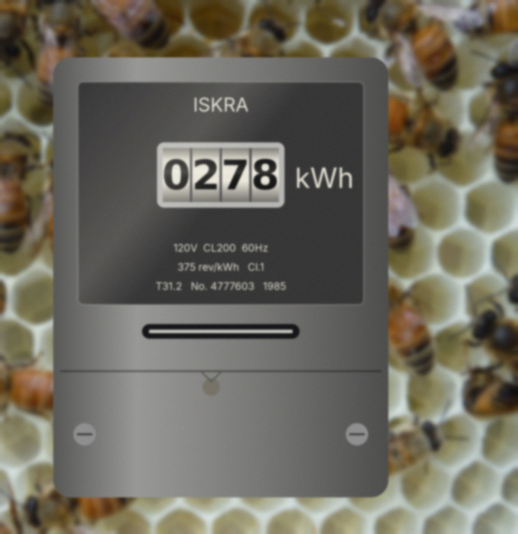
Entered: 278 kWh
